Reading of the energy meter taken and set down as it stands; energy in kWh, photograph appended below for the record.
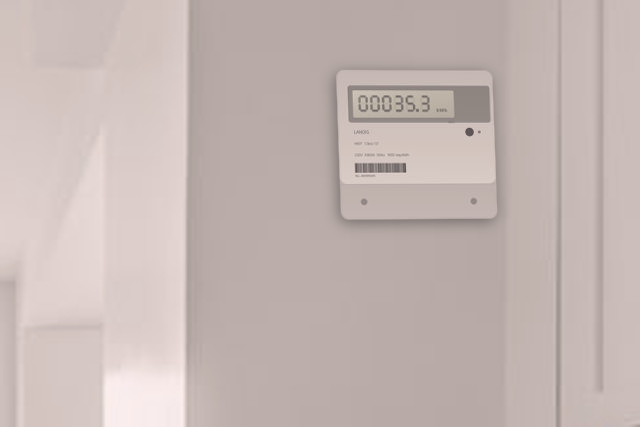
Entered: 35.3 kWh
